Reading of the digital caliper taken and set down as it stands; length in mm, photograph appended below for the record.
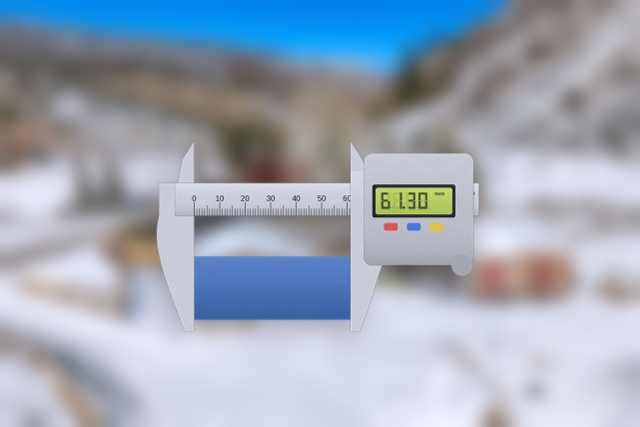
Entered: 61.30 mm
